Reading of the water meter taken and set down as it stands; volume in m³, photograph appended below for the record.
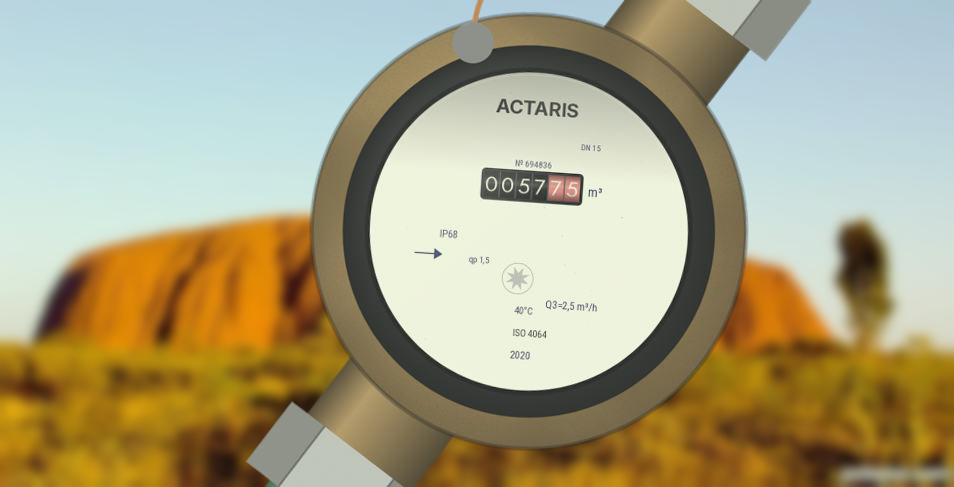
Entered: 57.75 m³
